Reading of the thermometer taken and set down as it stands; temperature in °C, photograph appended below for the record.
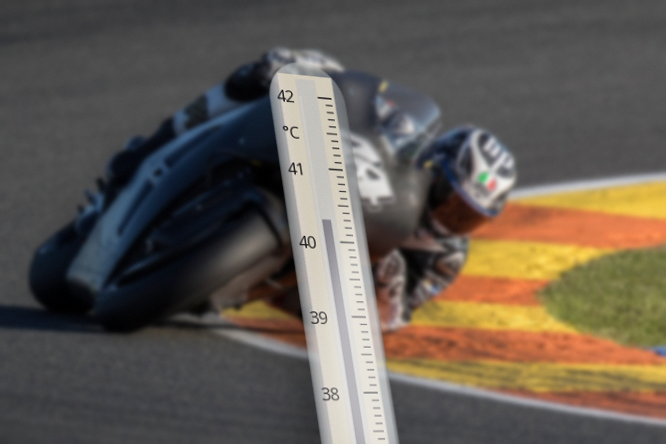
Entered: 40.3 °C
